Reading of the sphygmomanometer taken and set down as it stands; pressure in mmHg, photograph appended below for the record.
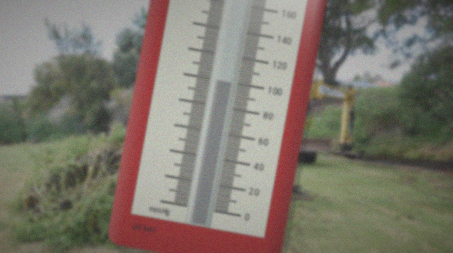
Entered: 100 mmHg
